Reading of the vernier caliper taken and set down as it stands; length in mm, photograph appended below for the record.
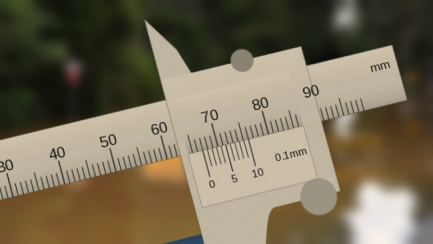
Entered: 67.0 mm
